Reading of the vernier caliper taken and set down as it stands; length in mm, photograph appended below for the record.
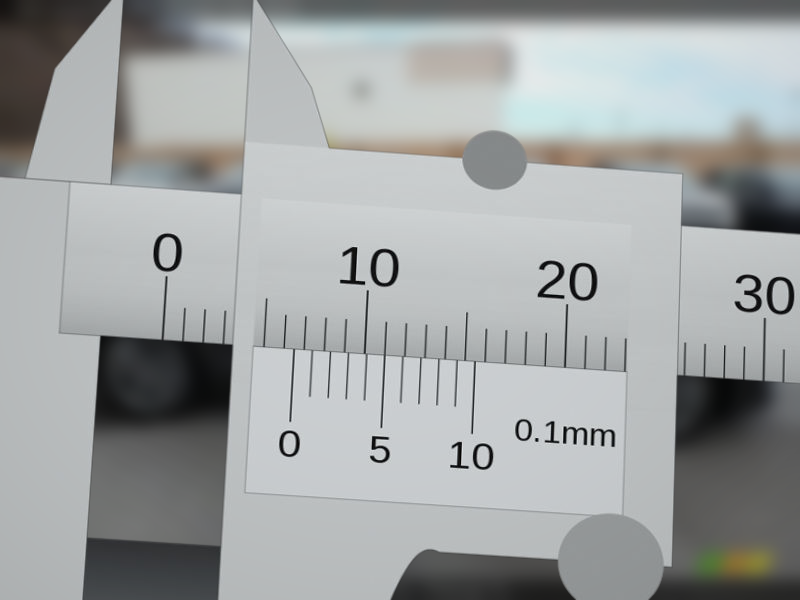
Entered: 6.5 mm
